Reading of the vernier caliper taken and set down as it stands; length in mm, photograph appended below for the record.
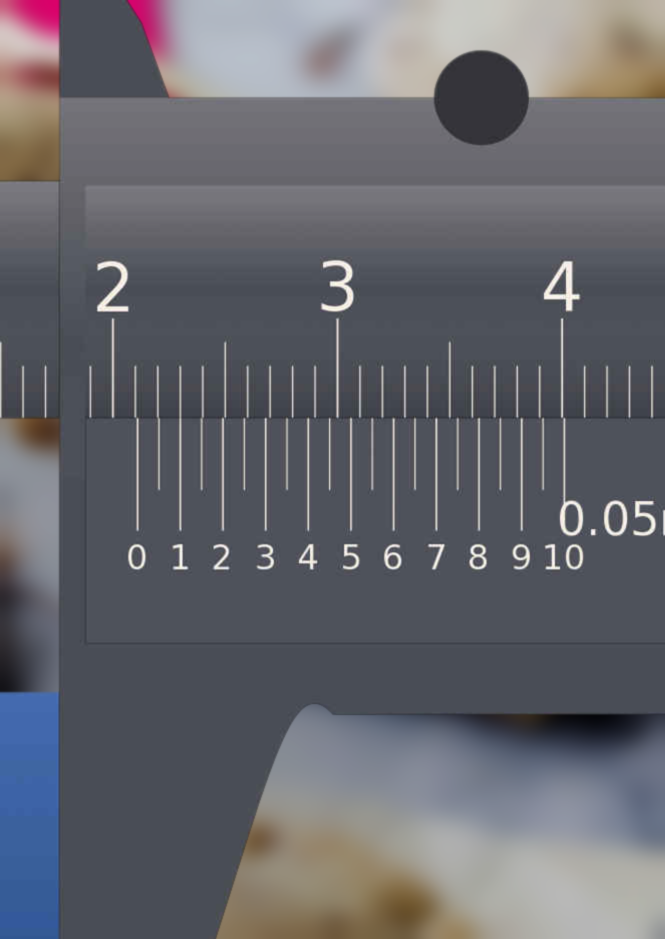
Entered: 21.1 mm
